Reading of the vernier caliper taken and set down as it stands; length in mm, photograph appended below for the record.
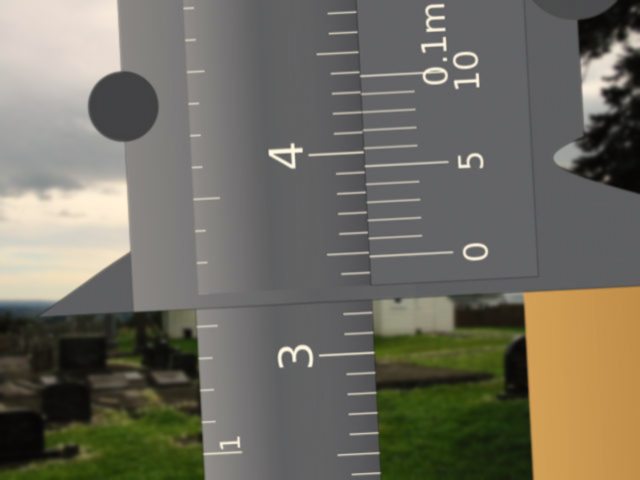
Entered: 34.8 mm
